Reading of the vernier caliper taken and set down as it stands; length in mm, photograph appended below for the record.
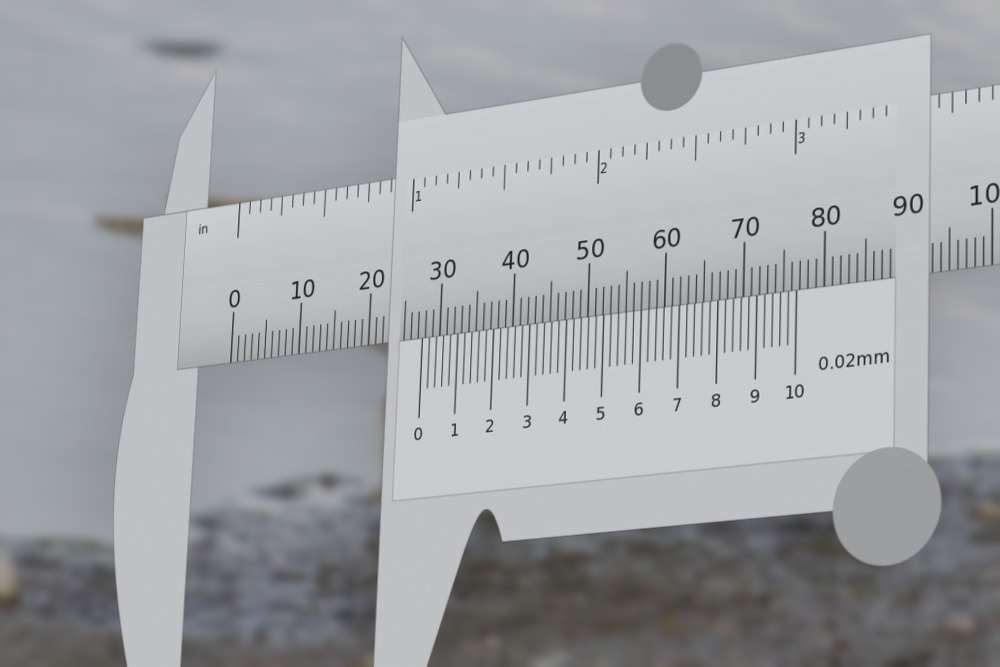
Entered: 27.6 mm
